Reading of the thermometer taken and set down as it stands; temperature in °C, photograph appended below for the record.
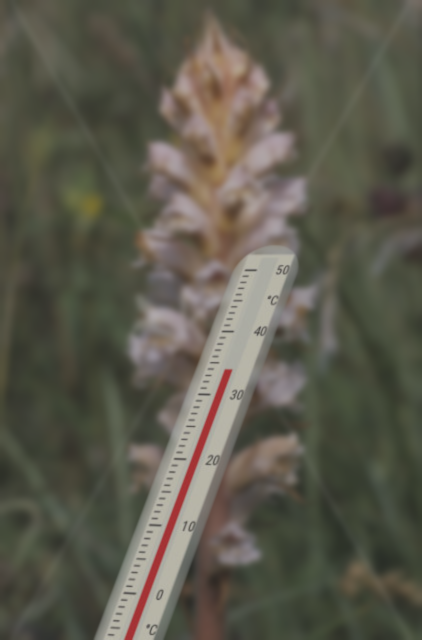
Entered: 34 °C
